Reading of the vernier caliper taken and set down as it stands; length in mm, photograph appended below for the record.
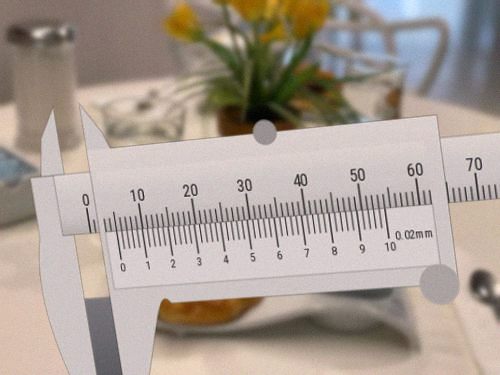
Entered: 5.0 mm
